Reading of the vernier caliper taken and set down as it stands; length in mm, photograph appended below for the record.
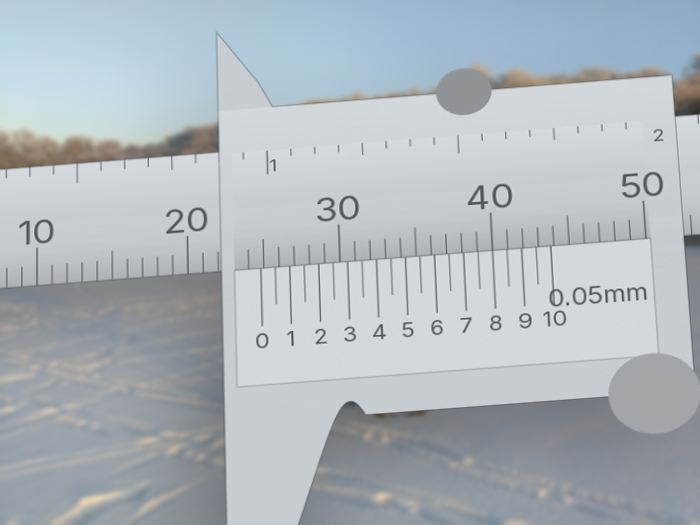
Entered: 24.8 mm
